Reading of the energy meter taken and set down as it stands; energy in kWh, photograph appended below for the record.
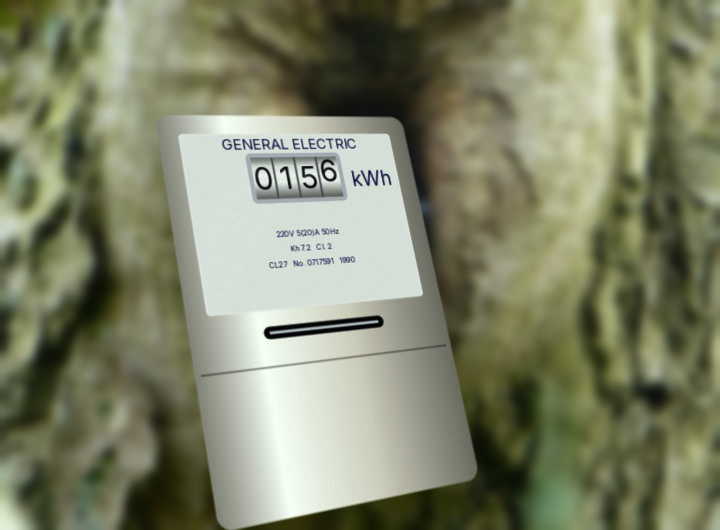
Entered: 156 kWh
